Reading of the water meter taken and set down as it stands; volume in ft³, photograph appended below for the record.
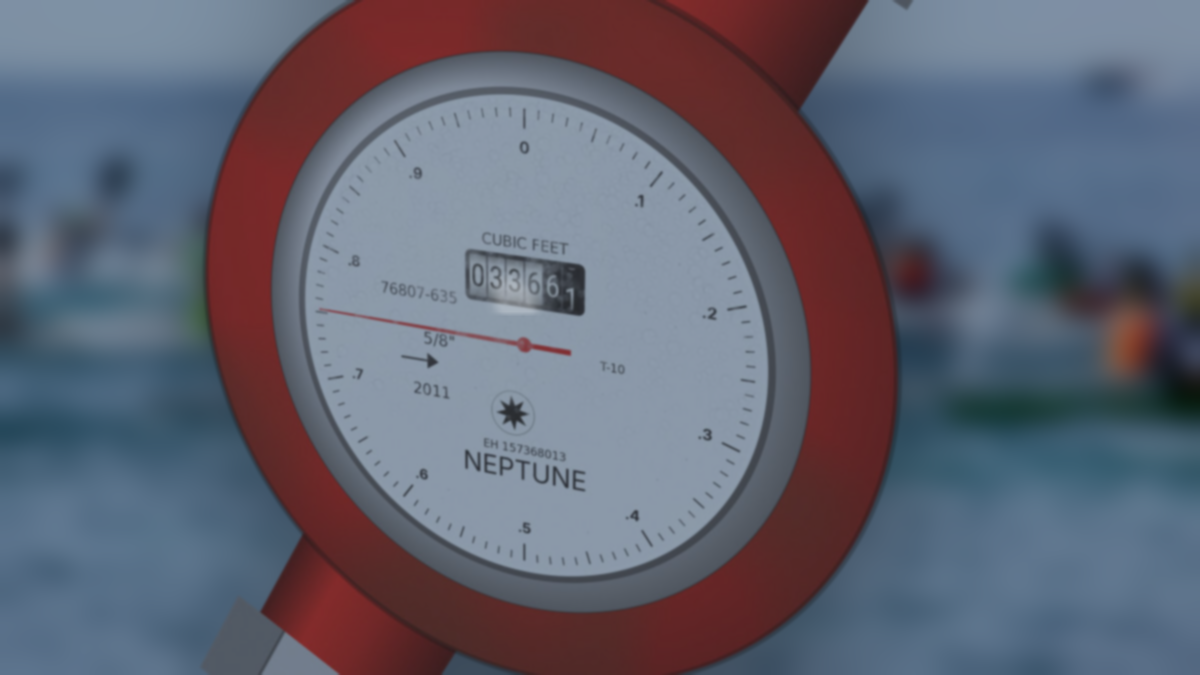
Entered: 33660.75 ft³
